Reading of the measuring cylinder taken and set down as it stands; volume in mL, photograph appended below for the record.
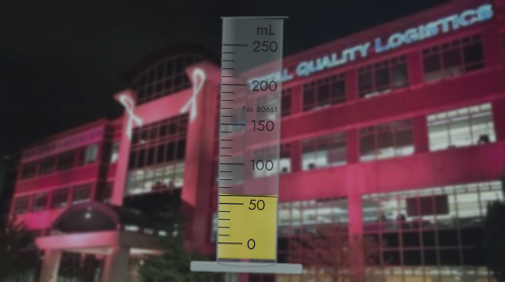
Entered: 60 mL
